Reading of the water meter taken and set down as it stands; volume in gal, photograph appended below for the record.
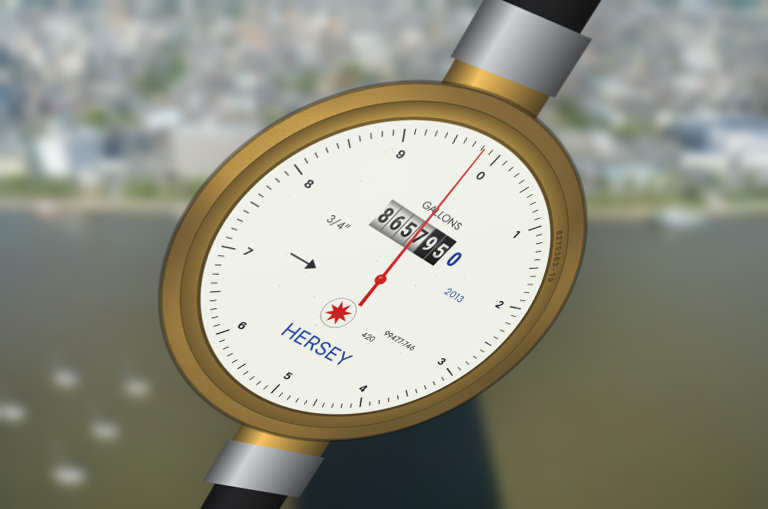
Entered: 8657949.8 gal
